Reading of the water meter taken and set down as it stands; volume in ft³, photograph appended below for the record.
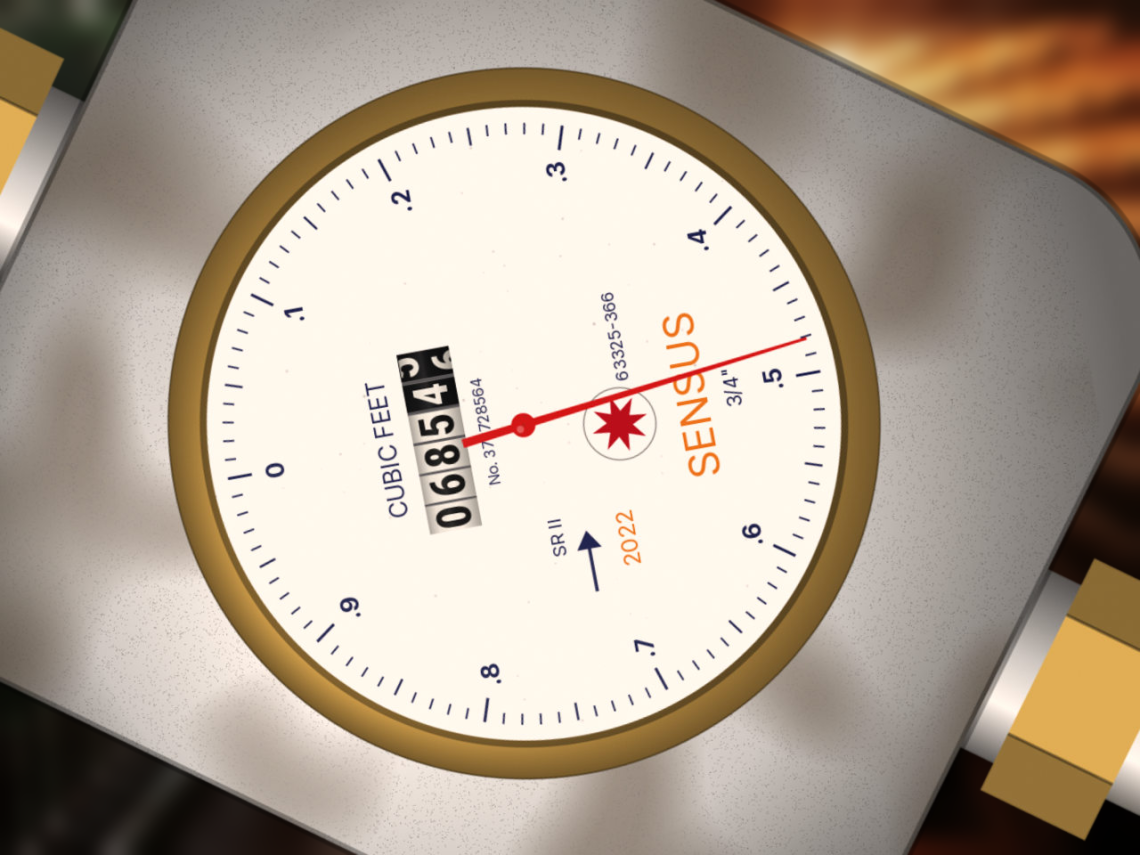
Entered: 68545.48 ft³
